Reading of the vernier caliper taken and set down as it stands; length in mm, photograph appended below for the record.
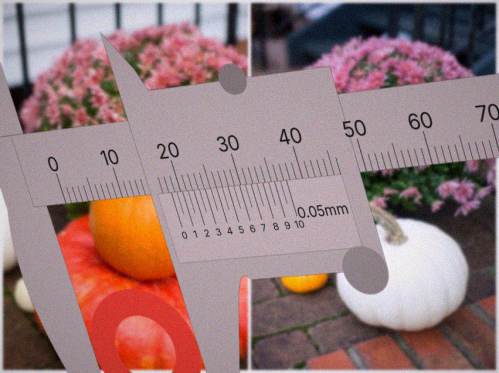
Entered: 18.4 mm
